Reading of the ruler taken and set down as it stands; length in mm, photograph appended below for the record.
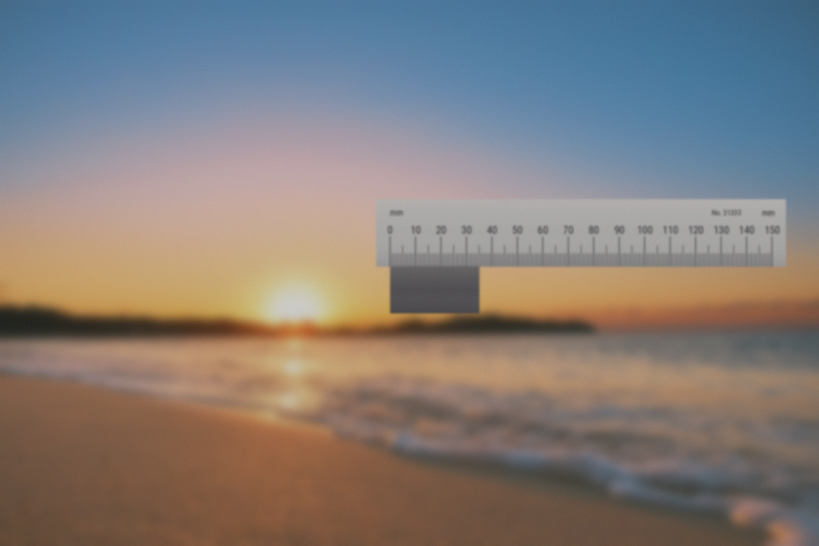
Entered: 35 mm
